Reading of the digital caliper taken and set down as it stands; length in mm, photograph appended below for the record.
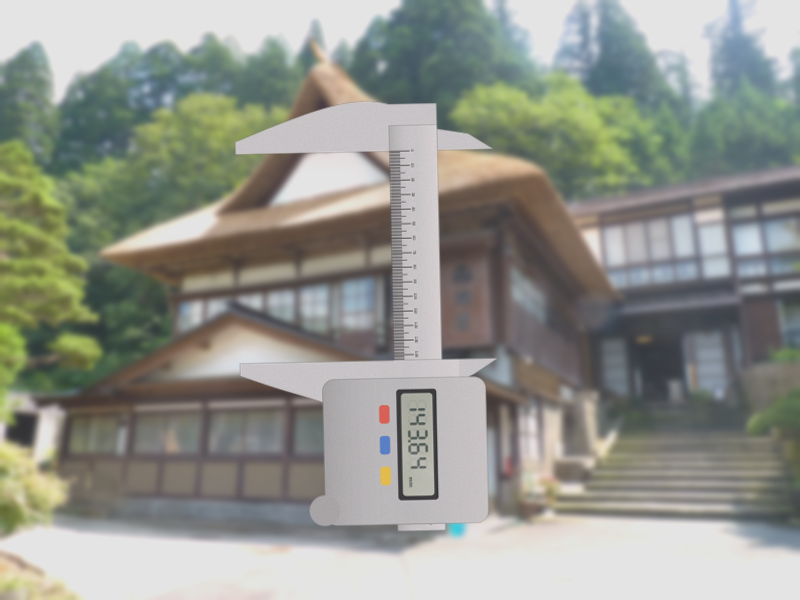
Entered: 143.64 mm
